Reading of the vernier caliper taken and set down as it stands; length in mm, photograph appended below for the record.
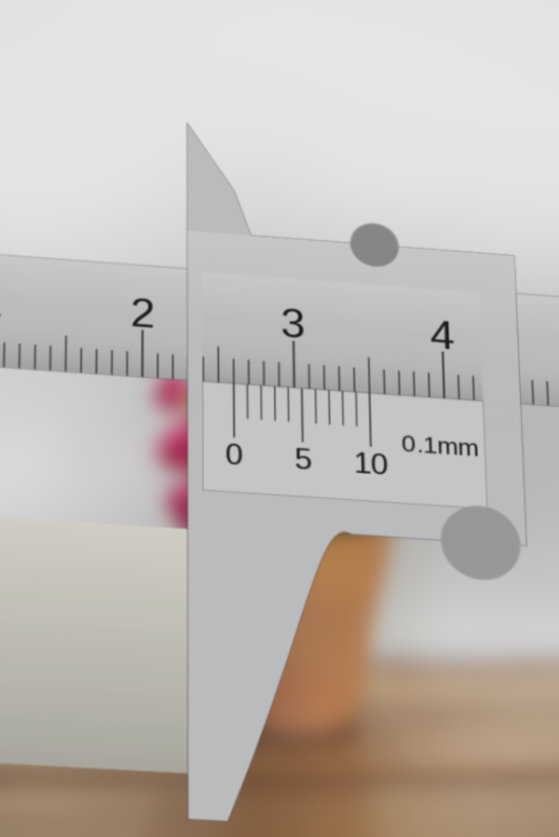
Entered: 26.0 mm
